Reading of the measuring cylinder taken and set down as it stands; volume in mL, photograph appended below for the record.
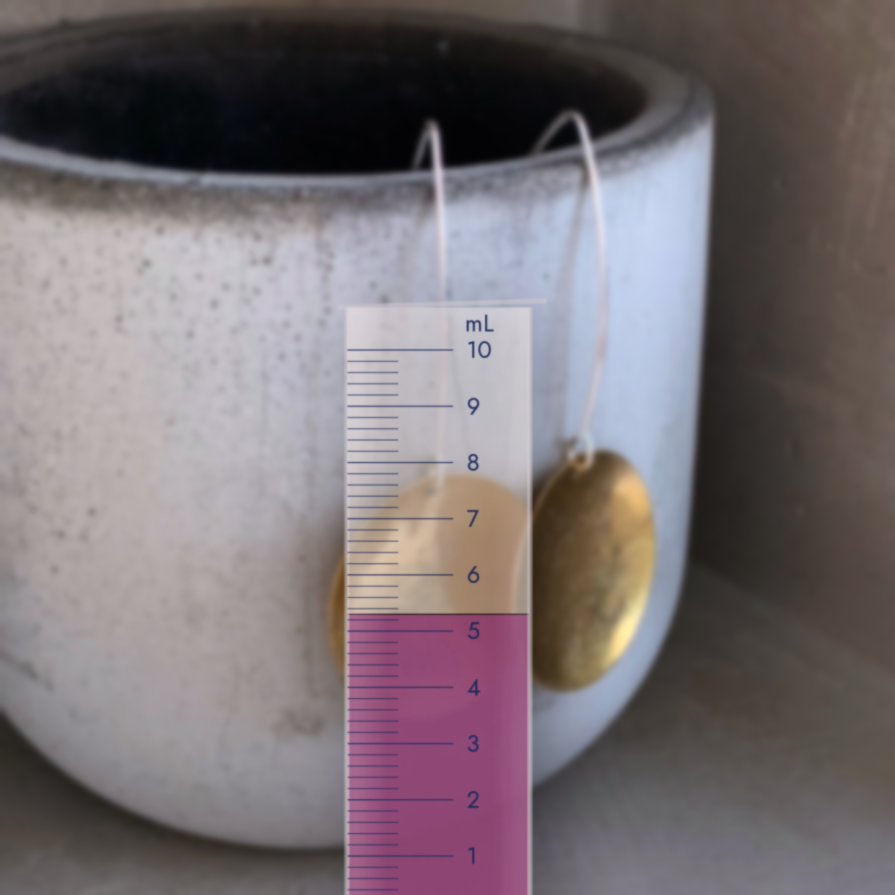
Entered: 5.3 mL
